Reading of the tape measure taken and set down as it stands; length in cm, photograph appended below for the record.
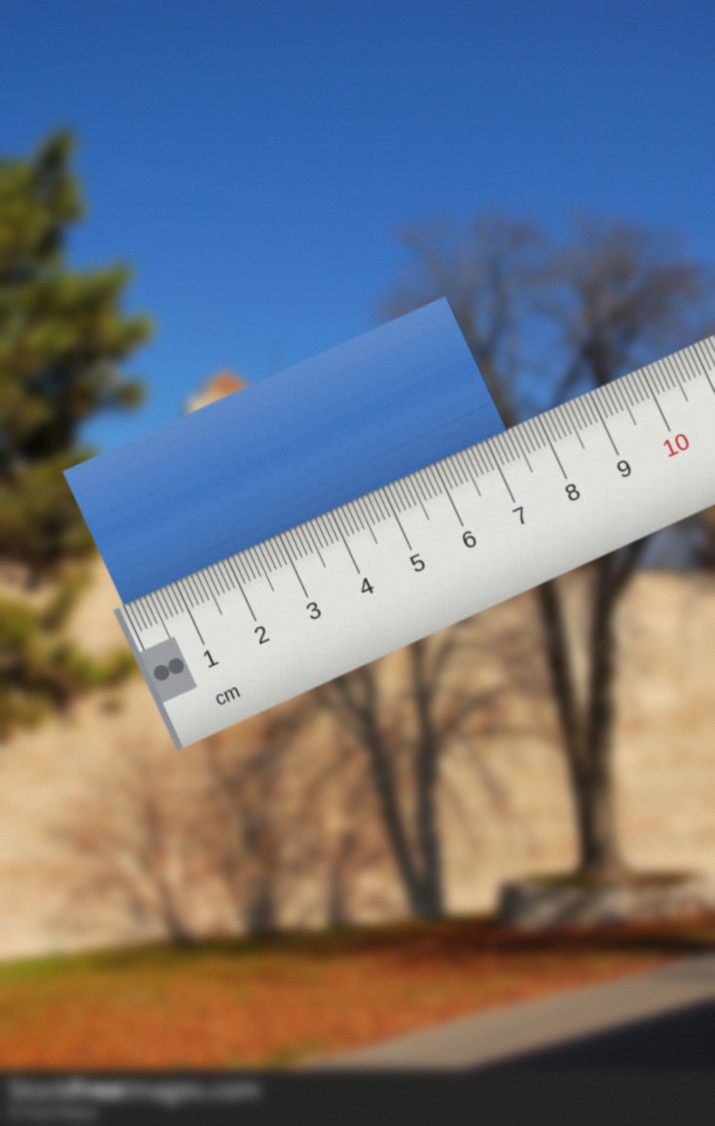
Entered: 7.4 cm
